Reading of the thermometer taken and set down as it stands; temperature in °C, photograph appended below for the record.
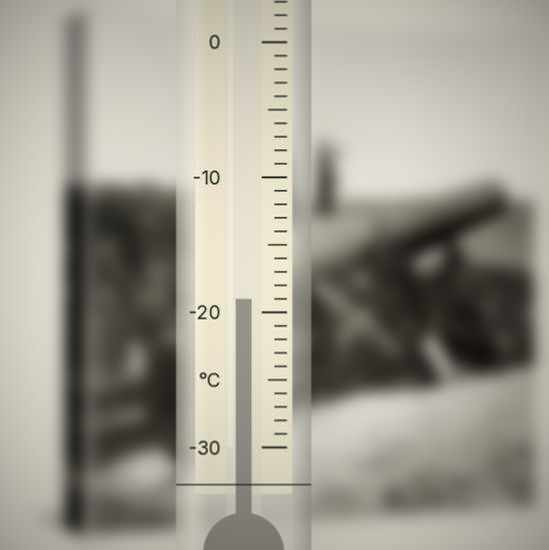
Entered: -19 °C
